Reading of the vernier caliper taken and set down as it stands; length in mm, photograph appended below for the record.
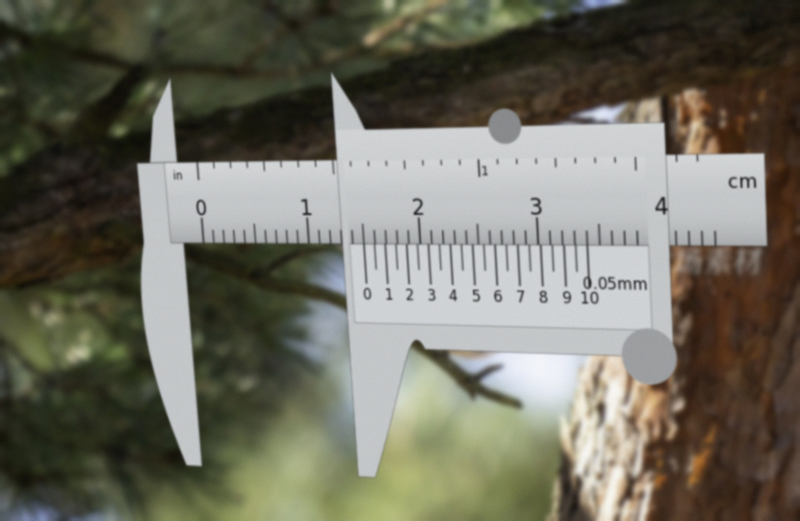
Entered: 15.0 mm
